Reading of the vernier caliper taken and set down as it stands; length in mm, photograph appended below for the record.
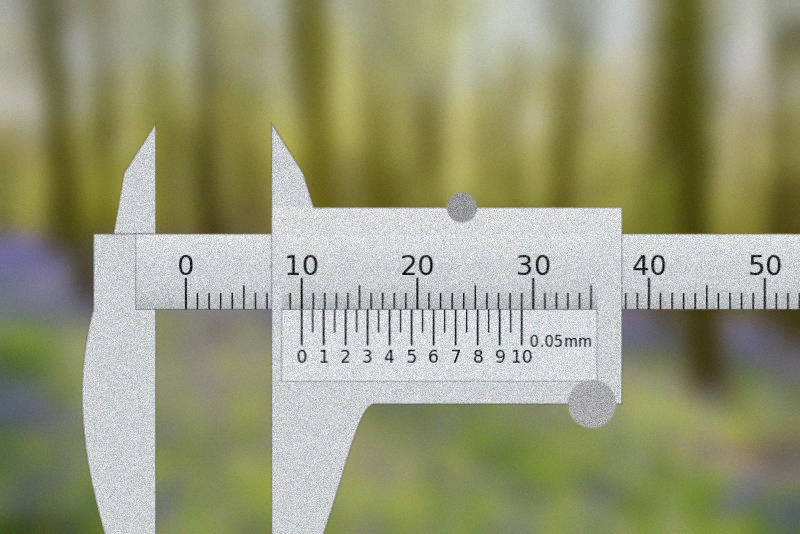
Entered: 10.0 mm
